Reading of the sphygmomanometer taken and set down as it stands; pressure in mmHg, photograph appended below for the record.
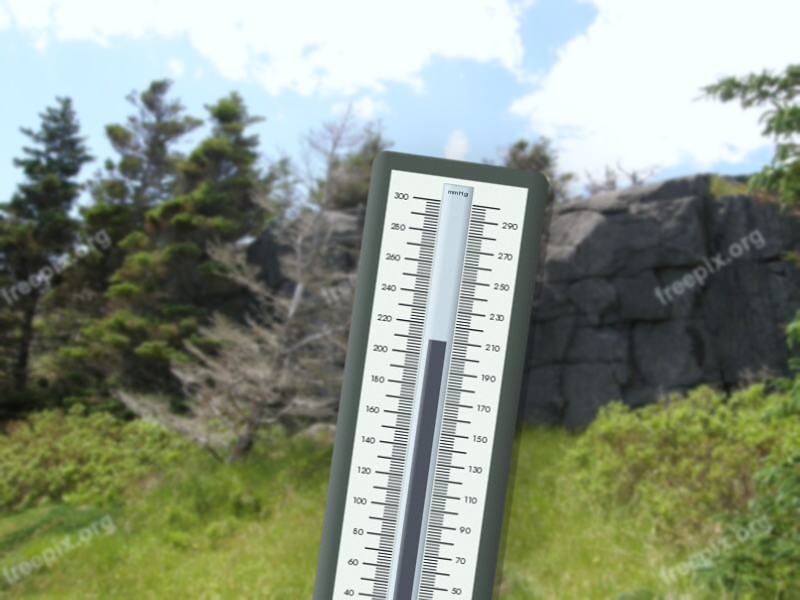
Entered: 210 mmHg
